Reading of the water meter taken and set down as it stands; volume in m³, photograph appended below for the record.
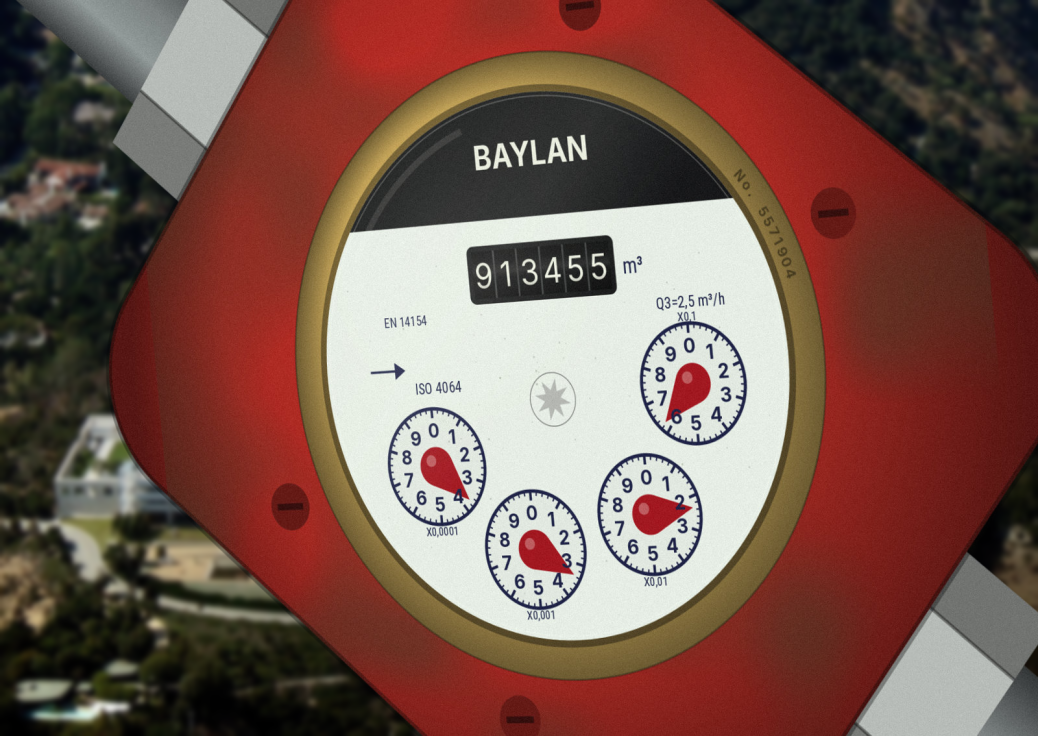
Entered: 913455.6233 m³
